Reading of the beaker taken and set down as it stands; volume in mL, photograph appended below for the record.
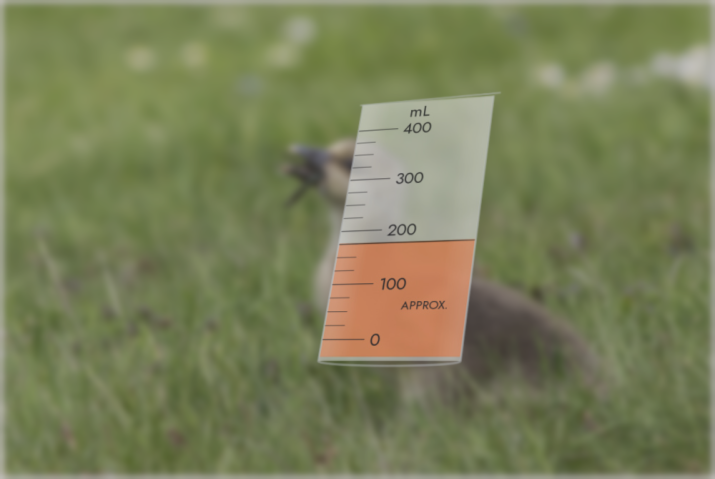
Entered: 175 mL
